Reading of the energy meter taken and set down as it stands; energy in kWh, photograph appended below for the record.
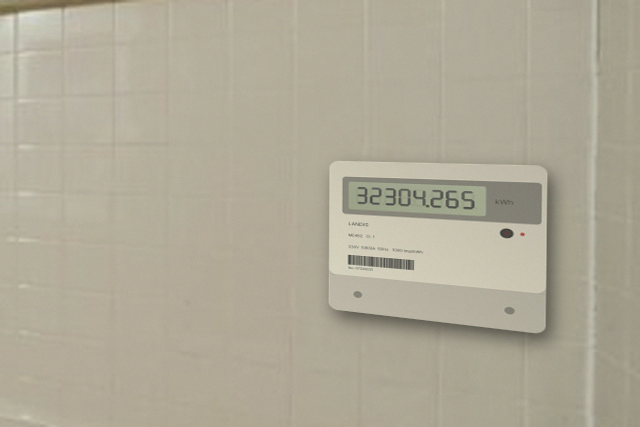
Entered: 32304.265 kWh
